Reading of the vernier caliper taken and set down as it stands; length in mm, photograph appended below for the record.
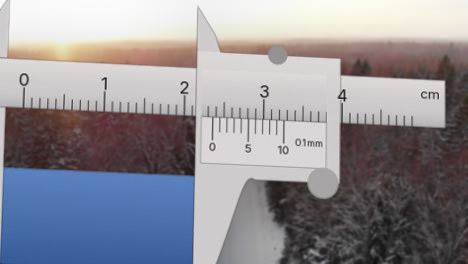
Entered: 23.6 mm
